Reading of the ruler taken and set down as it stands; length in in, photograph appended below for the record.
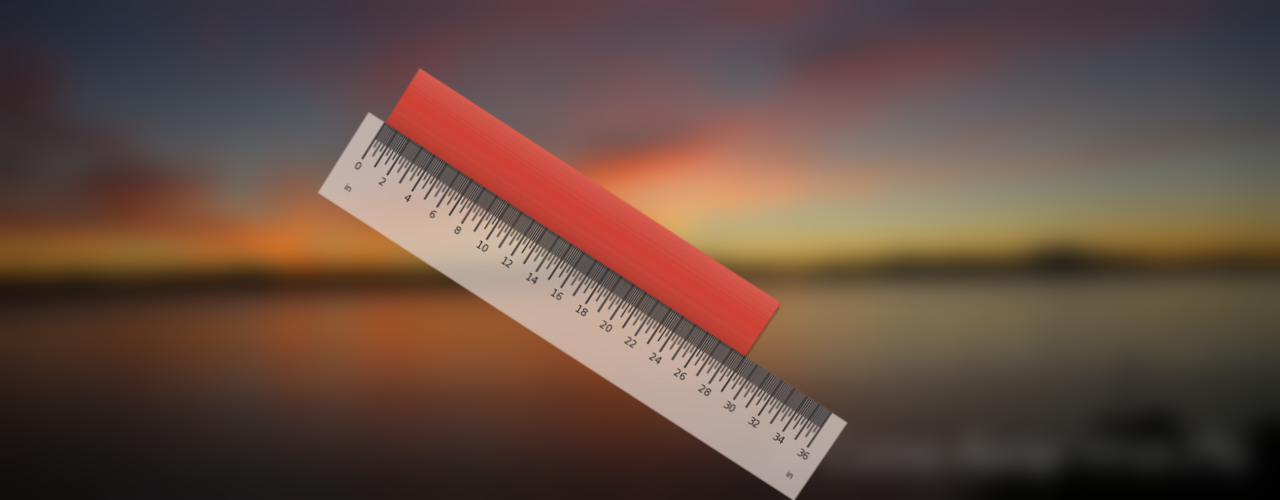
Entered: 29 in
